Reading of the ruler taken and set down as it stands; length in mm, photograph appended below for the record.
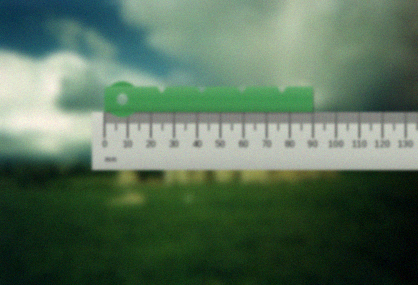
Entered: 90 mm
